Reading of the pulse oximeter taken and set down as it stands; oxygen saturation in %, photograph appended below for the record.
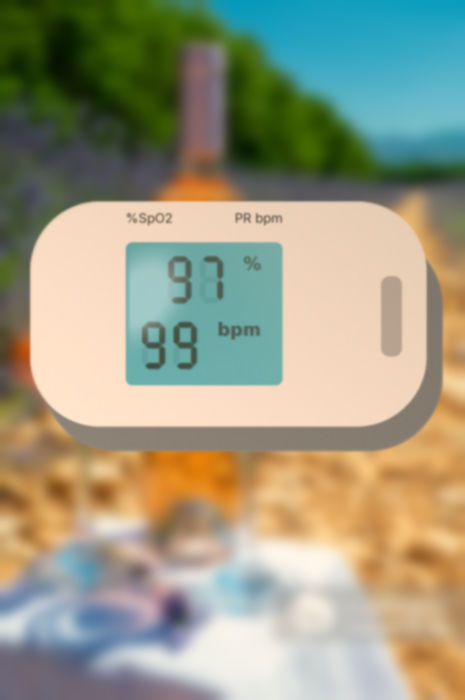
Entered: 97 %
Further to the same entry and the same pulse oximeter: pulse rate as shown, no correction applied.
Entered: 99 bpm
